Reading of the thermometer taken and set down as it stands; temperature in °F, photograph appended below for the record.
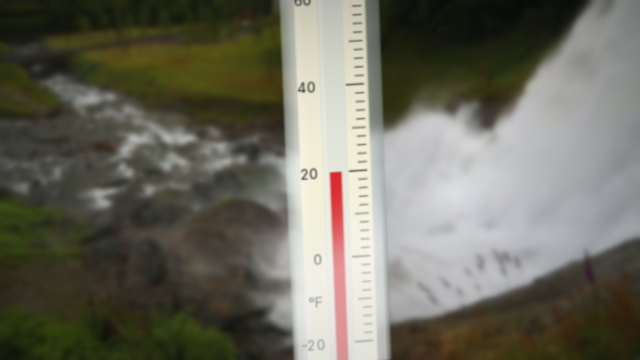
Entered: 20 °F
